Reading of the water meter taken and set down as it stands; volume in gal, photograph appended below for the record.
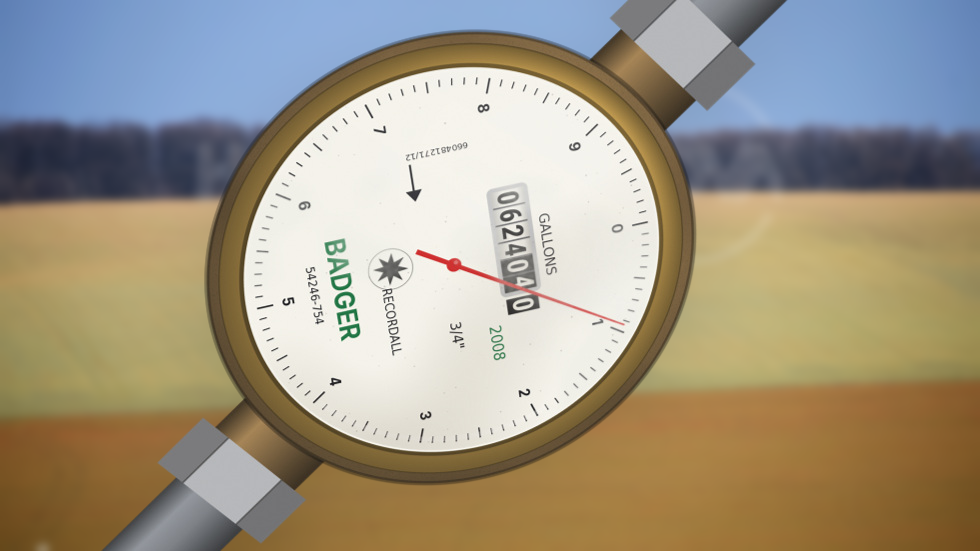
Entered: 624040.9 gal
